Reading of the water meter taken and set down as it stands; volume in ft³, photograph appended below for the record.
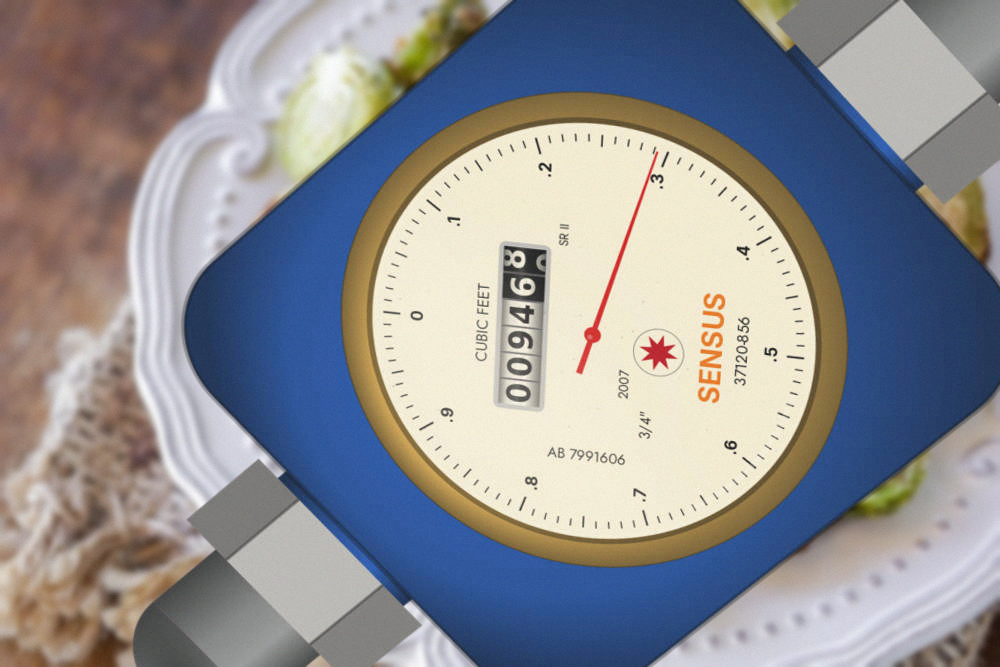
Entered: 9468.29 ft³
